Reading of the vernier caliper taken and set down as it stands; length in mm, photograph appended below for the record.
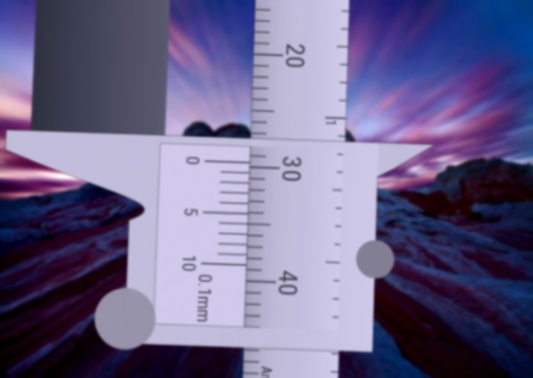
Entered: 29.6 mm
